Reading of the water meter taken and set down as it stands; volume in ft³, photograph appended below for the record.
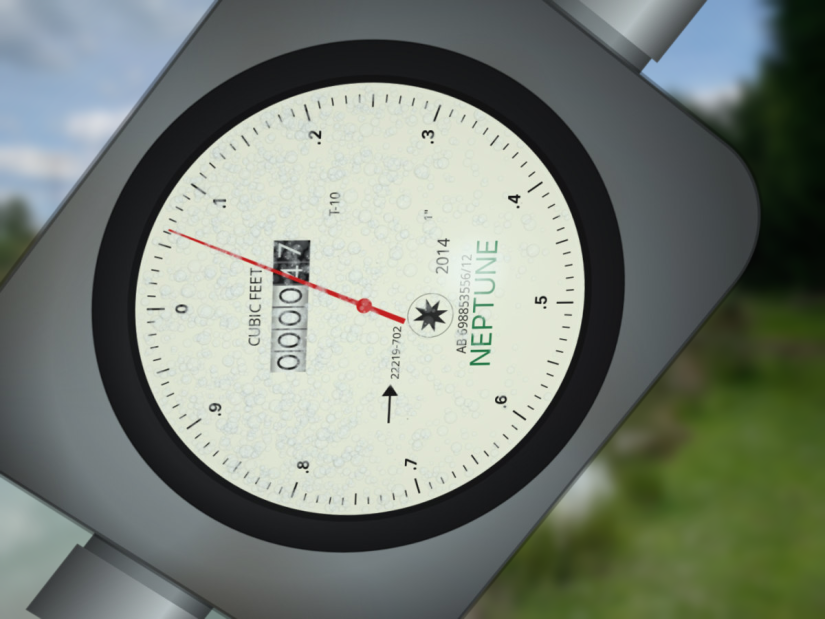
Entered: 47.06 ft³
